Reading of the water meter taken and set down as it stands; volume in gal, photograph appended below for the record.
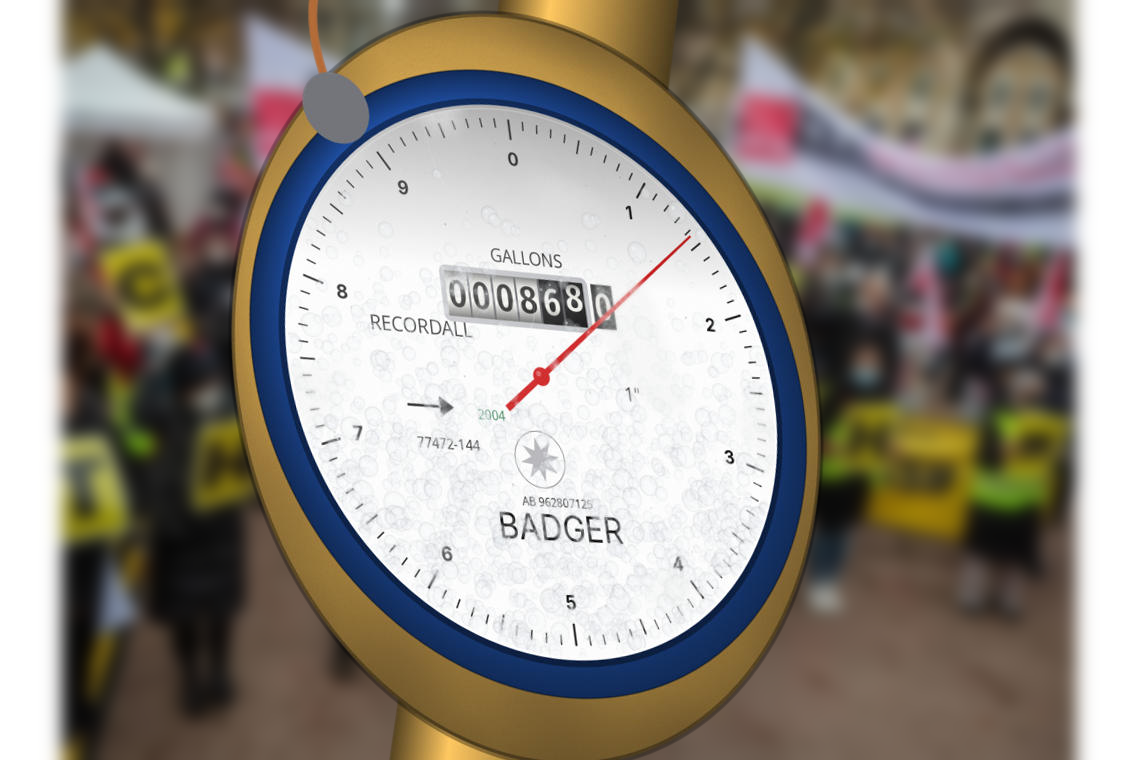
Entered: 8681.4 gal
